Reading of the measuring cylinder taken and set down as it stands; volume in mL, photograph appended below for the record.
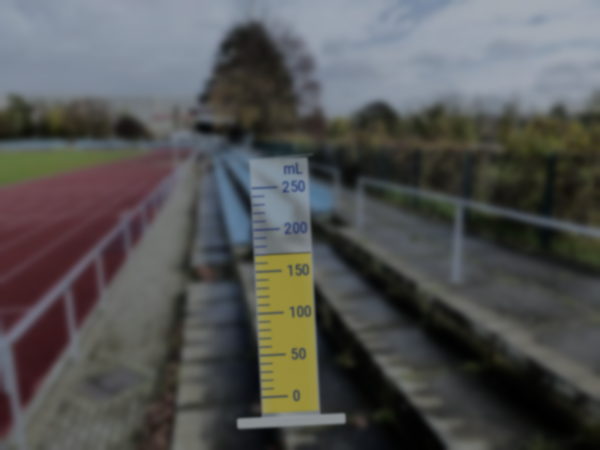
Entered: 170 mL
